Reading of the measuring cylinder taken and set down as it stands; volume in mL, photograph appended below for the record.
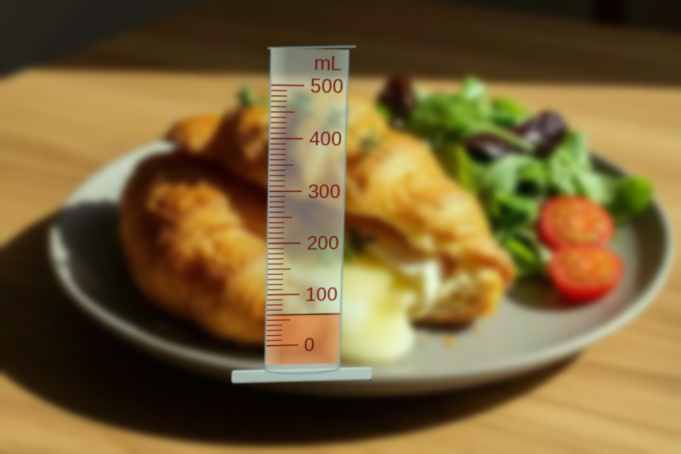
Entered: 60 mL
